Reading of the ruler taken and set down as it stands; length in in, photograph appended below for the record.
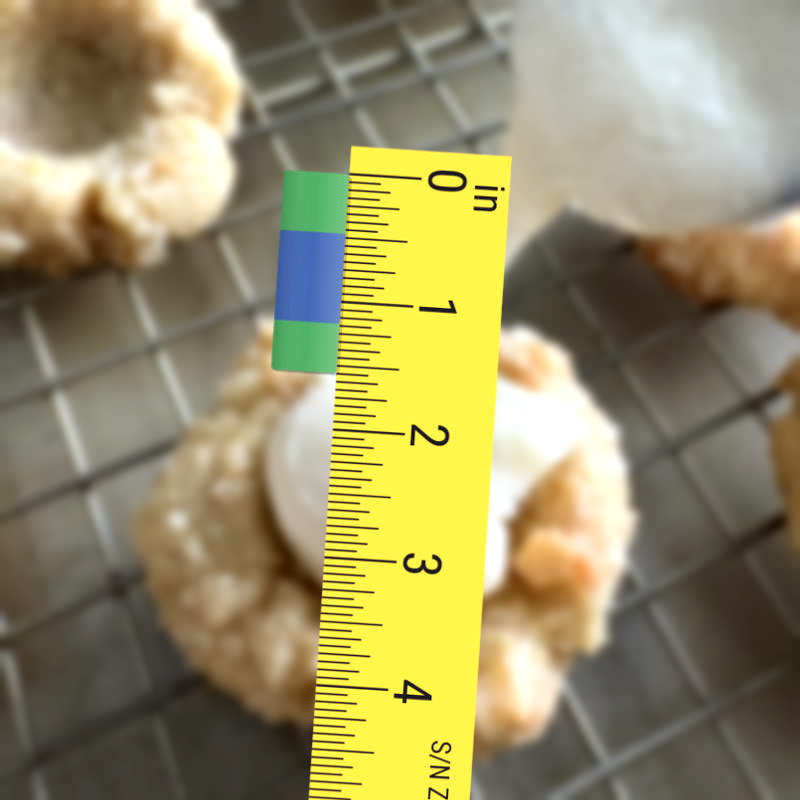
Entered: 1.5625 in
